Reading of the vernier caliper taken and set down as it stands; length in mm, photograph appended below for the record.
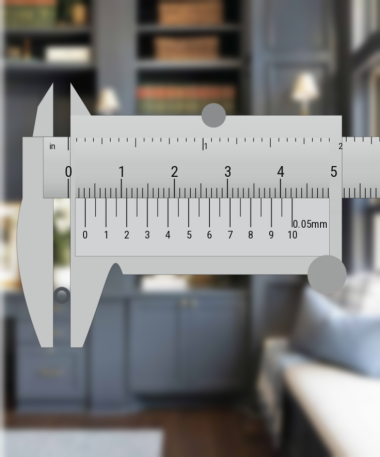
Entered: 3.2 mm
